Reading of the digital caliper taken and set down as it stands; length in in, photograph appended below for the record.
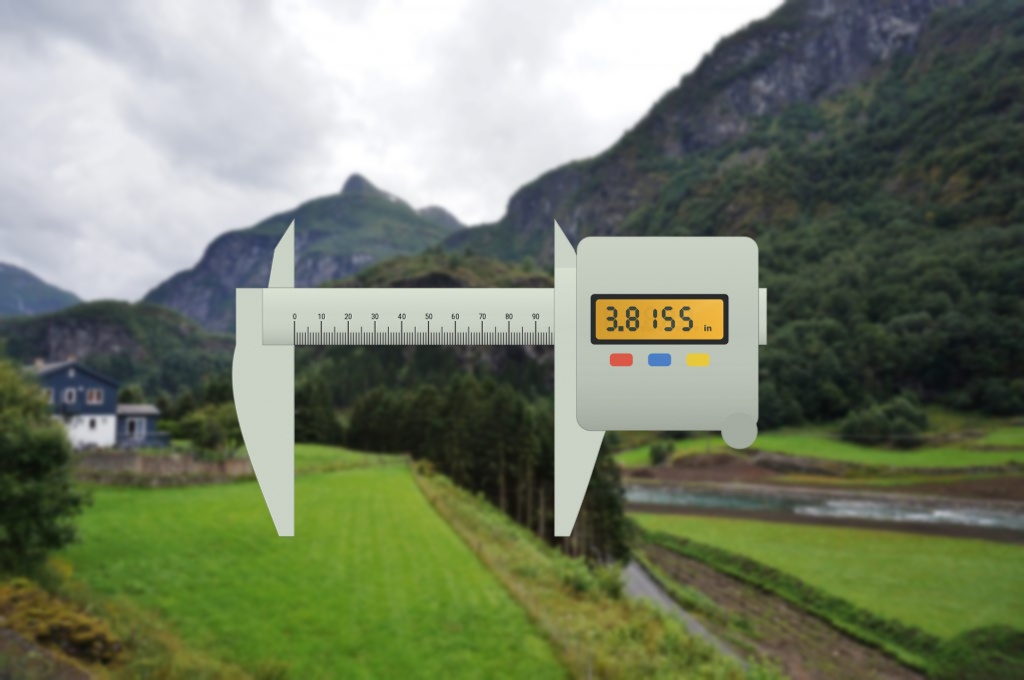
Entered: 3.8155 in
